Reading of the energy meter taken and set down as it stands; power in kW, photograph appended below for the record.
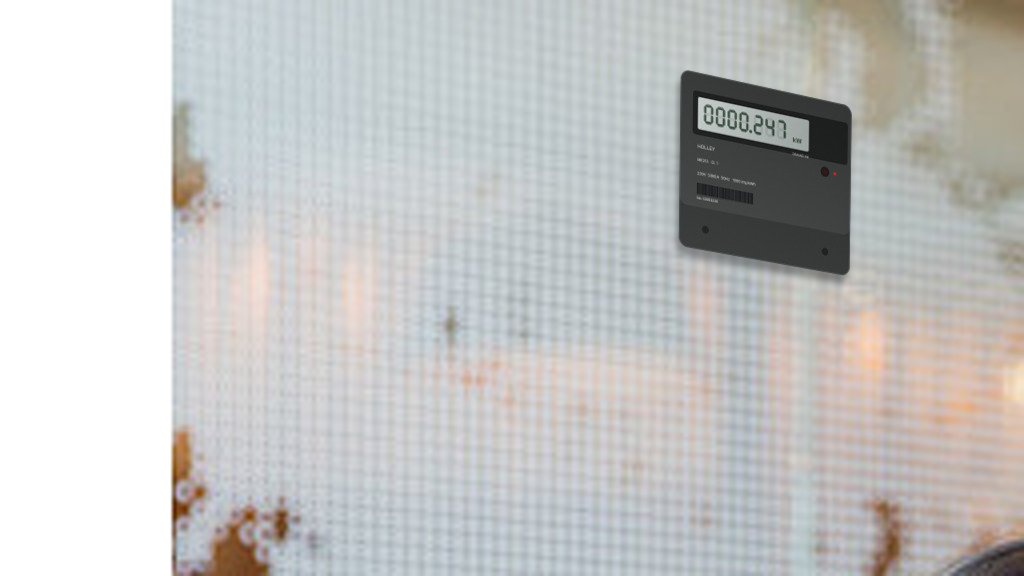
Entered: 0.247 kW
